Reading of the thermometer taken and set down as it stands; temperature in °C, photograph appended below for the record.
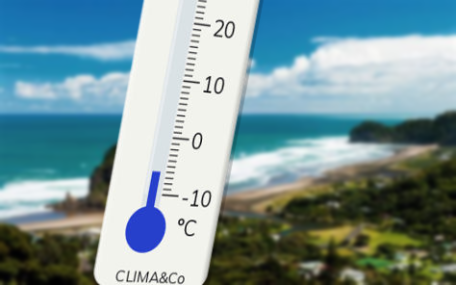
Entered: -6 °C
